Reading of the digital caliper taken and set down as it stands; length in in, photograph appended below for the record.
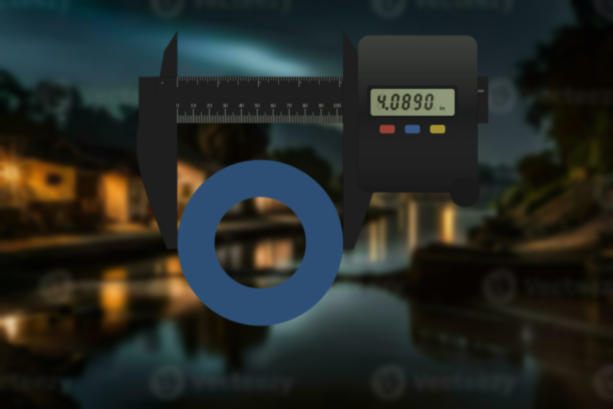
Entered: 4.0890 in
